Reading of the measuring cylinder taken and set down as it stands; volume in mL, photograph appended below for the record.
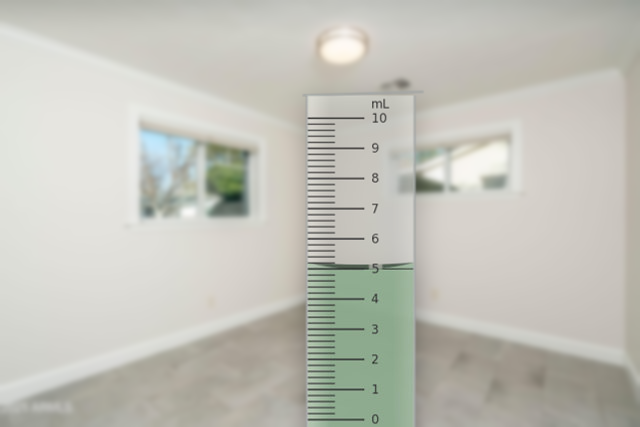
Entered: 5 mL
